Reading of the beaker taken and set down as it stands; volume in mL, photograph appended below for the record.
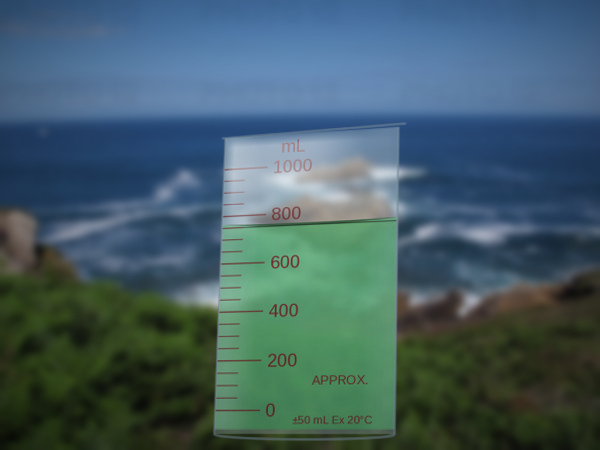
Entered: 750 mL
